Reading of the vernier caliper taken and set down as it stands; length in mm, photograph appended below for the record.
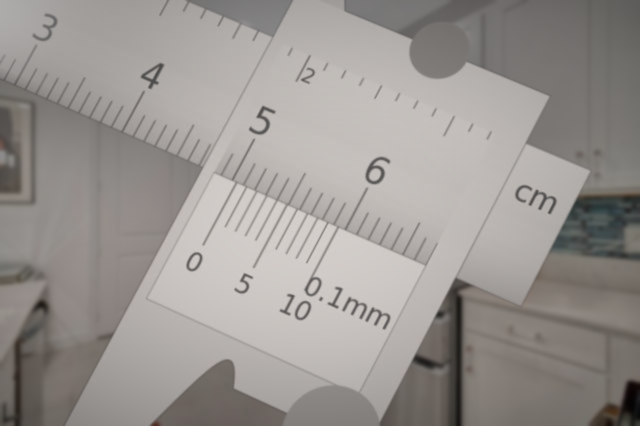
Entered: 50.4 mm
